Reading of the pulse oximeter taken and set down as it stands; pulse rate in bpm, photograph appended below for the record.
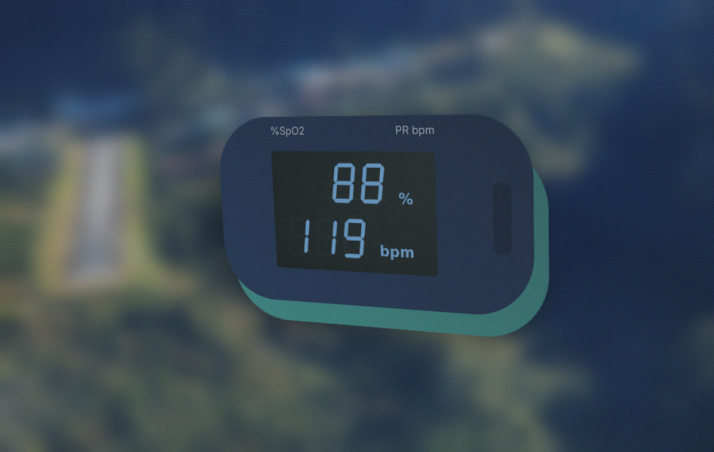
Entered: 119 bpm
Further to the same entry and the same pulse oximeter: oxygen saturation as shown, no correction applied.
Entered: 88 %
